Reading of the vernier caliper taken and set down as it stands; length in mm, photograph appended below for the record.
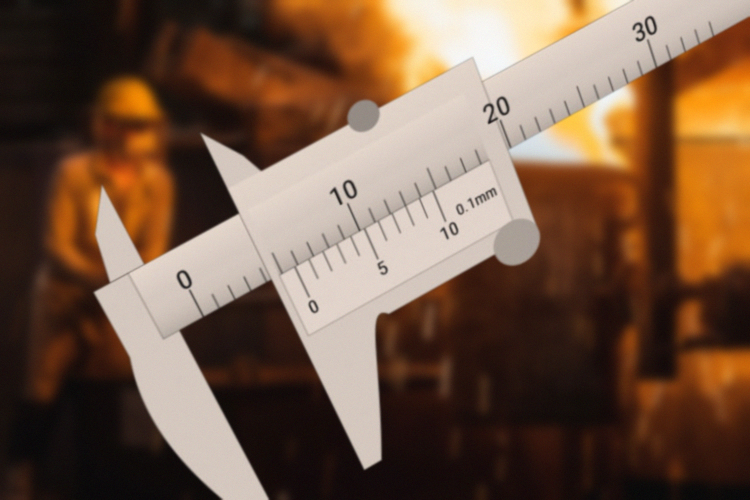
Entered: 5.8 mm
